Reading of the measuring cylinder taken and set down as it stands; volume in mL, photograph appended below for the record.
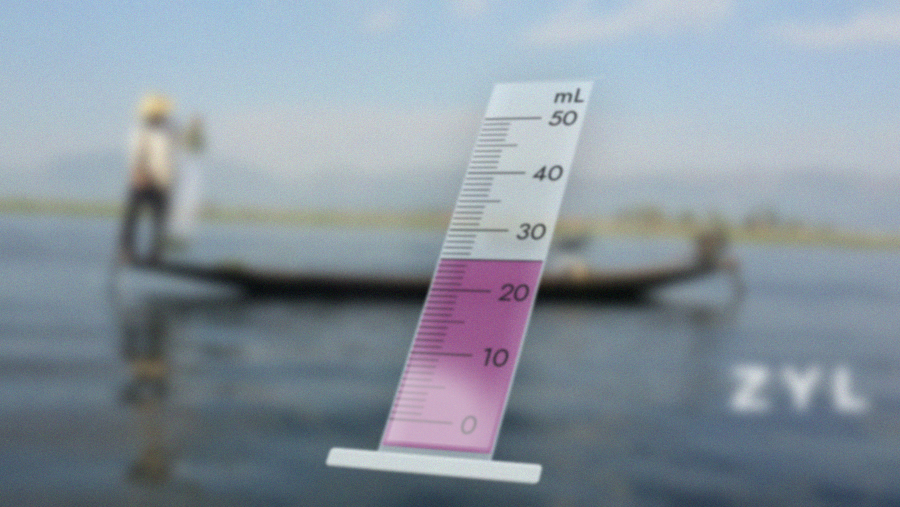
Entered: 25 mL
